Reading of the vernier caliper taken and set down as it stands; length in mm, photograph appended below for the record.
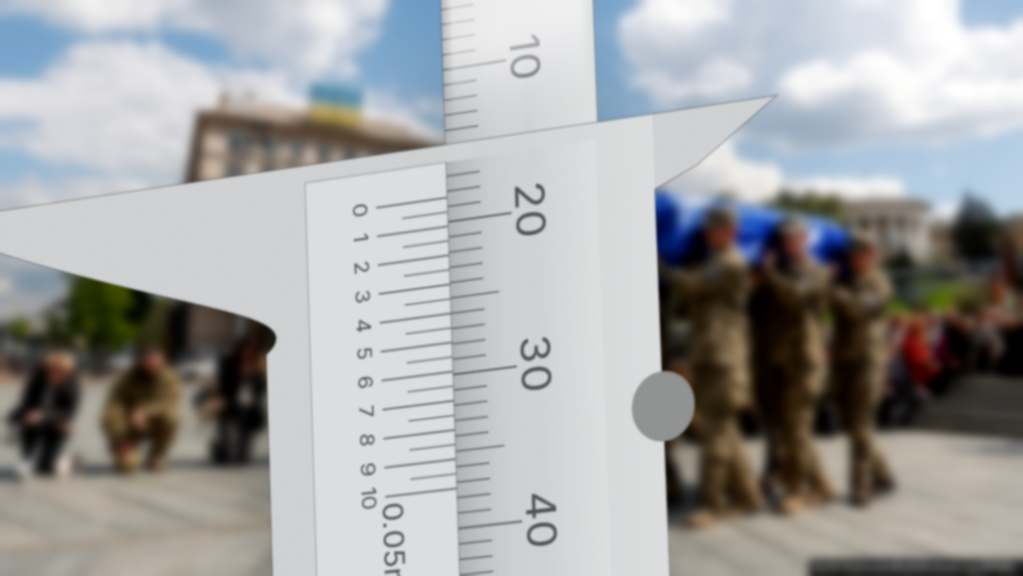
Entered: 18.4 mm
